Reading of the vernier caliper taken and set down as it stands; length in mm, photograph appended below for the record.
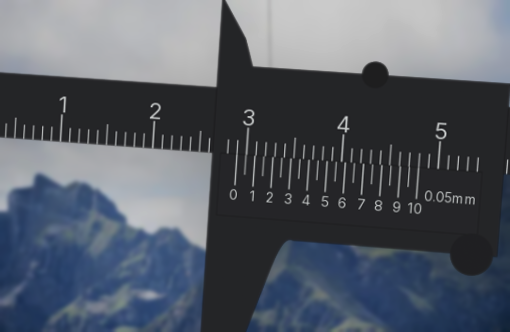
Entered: 29.0 mm
